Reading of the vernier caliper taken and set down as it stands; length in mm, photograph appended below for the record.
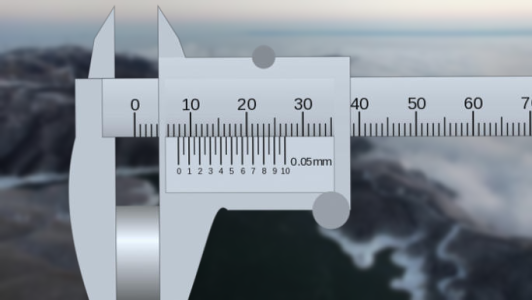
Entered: 7.8 mm
